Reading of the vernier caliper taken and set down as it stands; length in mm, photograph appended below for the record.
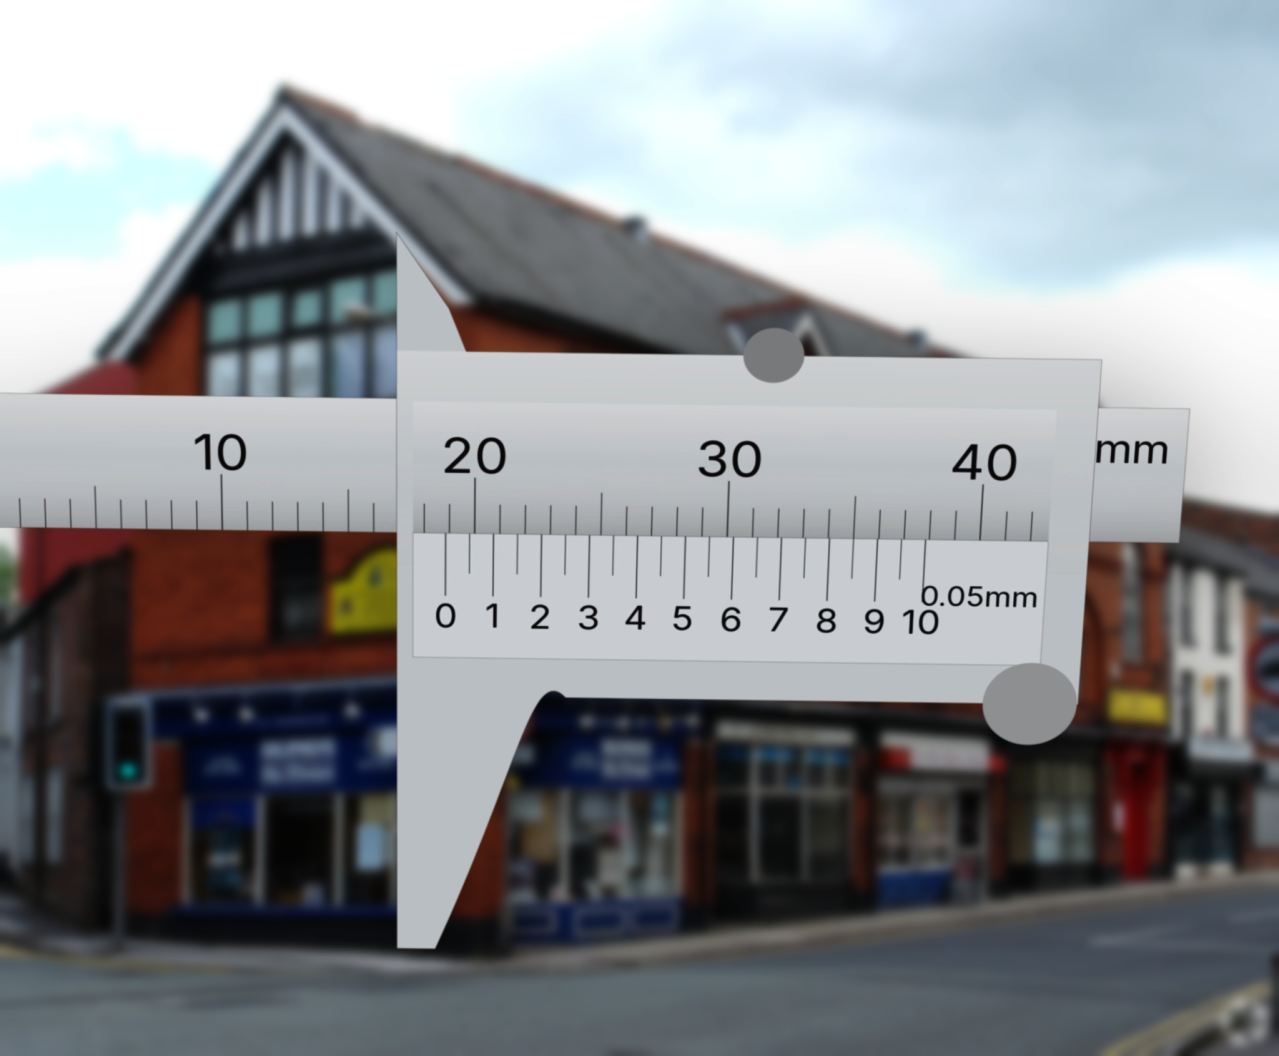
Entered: 18.85 mm
